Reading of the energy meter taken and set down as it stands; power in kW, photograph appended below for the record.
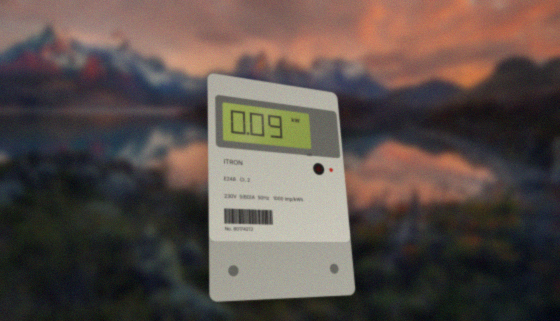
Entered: 0.09 kW
